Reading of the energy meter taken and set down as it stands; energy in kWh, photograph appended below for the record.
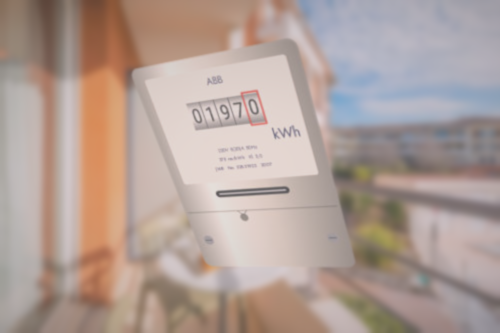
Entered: 197.0 kWh
